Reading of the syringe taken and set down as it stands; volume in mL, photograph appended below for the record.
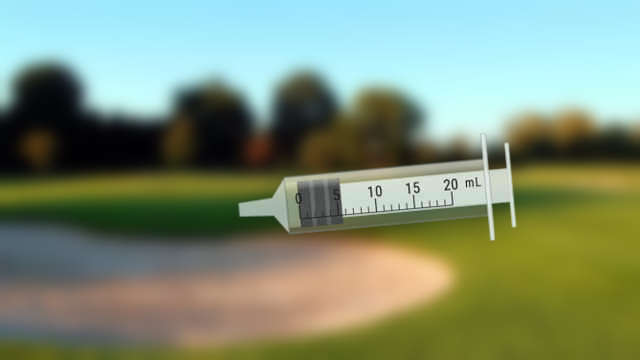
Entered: 0 mL
